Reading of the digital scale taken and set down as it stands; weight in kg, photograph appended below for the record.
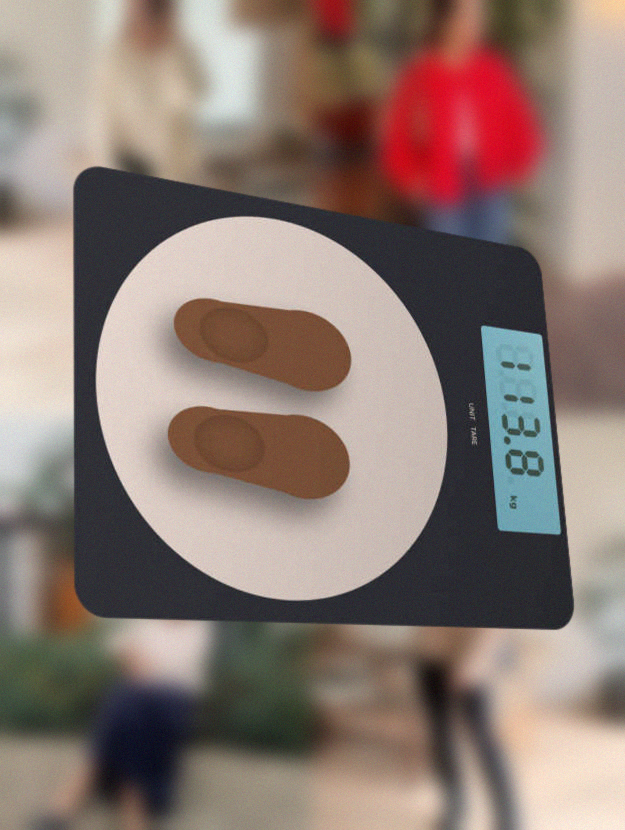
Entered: 113.8 kg
